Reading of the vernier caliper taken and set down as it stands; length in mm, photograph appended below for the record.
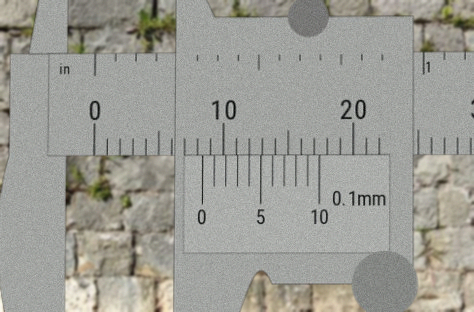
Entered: 8.4 mm
